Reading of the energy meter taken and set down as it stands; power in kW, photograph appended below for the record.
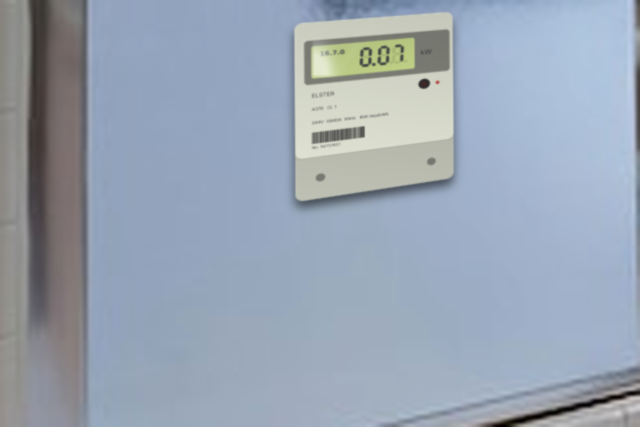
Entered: 0.07 kW
